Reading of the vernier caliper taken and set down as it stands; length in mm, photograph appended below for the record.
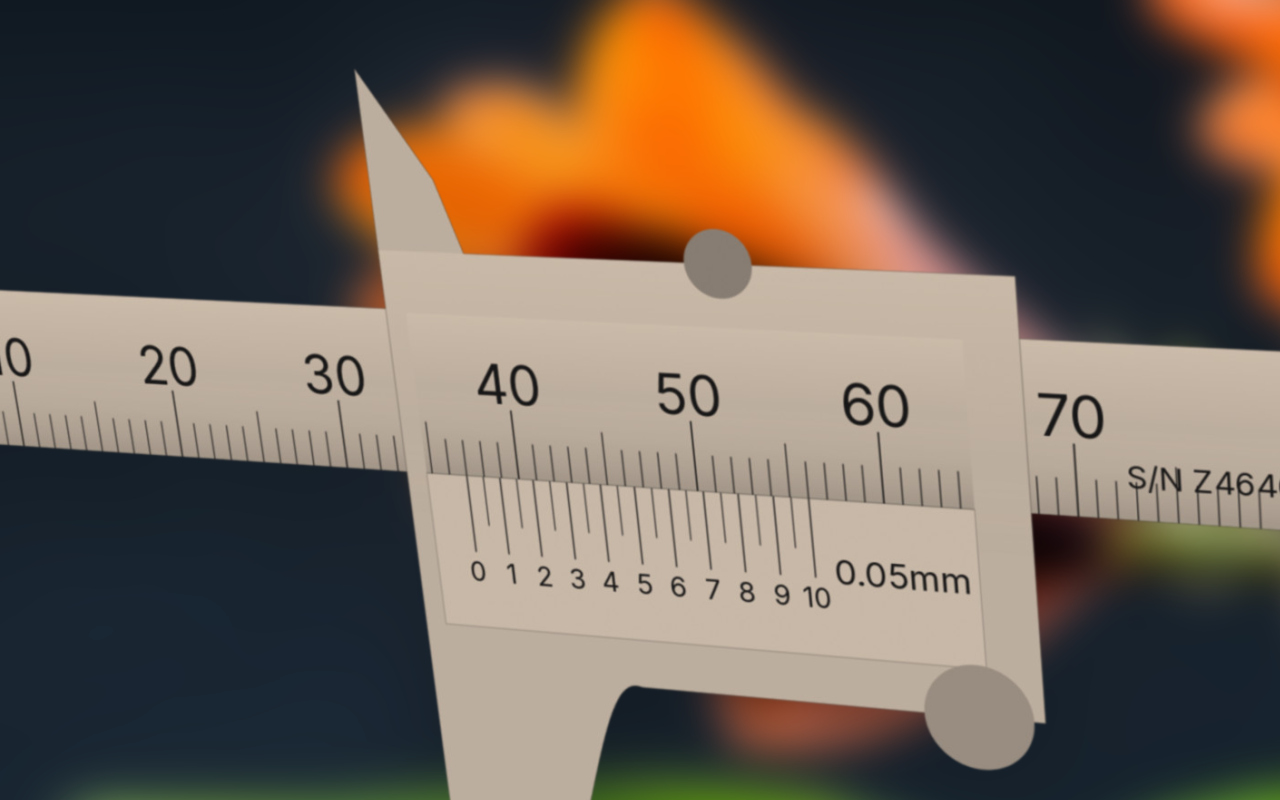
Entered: 37.0 mm
